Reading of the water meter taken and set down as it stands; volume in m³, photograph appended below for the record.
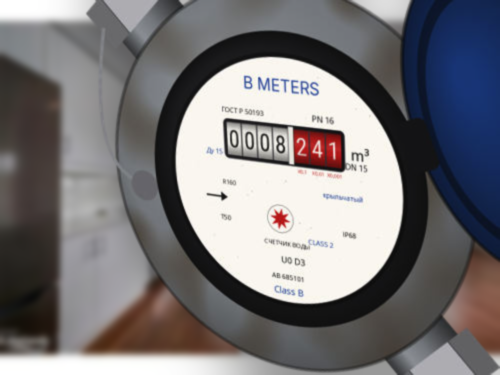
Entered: 8.241 m³
